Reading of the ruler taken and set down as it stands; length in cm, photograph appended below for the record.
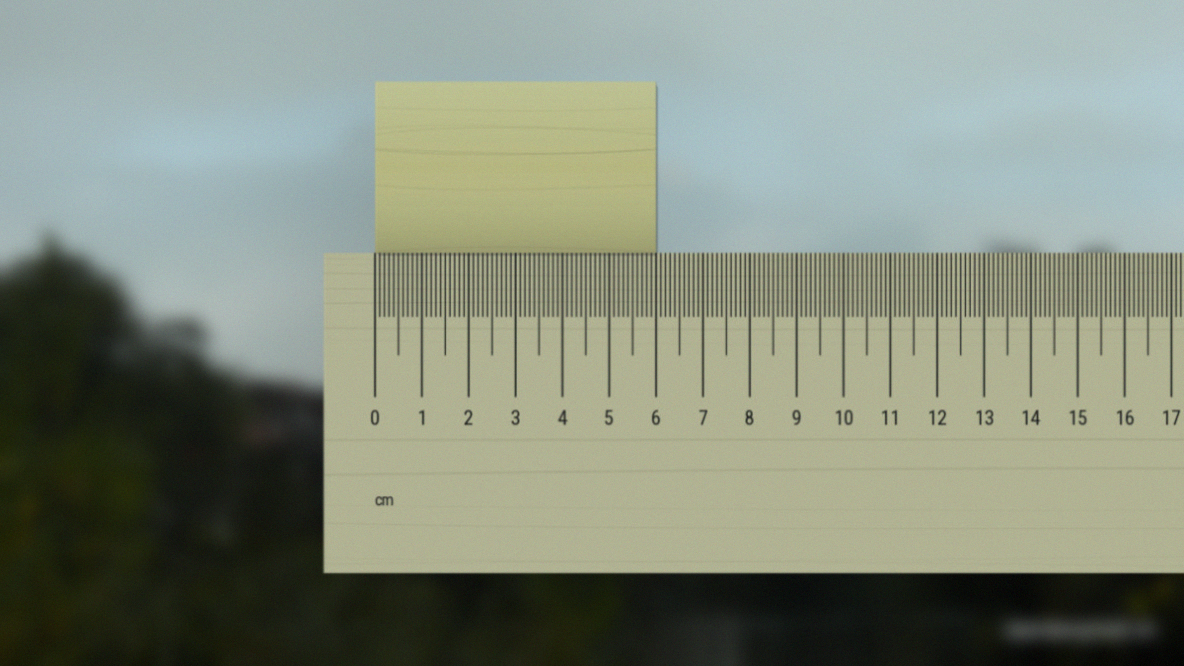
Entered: 6 cm
